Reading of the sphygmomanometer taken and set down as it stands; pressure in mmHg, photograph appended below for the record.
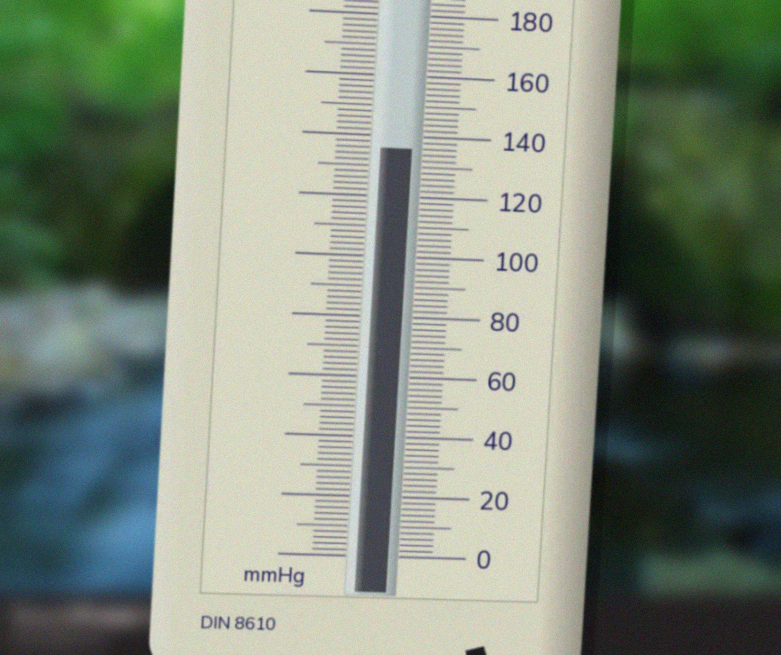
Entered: 136 mmHg
